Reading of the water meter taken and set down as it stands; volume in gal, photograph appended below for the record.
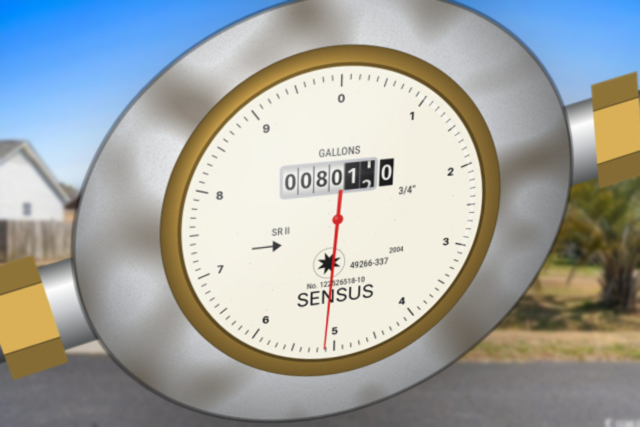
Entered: 80115.1 gal
